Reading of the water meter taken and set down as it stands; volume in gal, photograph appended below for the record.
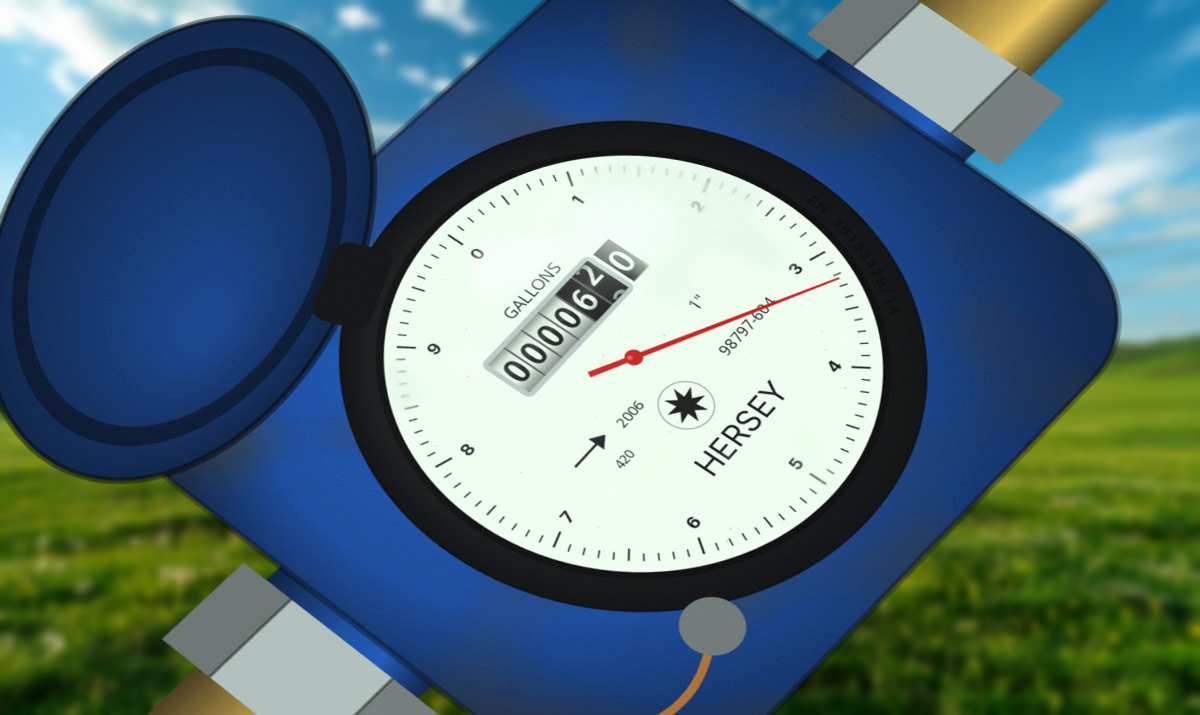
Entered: 623.2 gal
